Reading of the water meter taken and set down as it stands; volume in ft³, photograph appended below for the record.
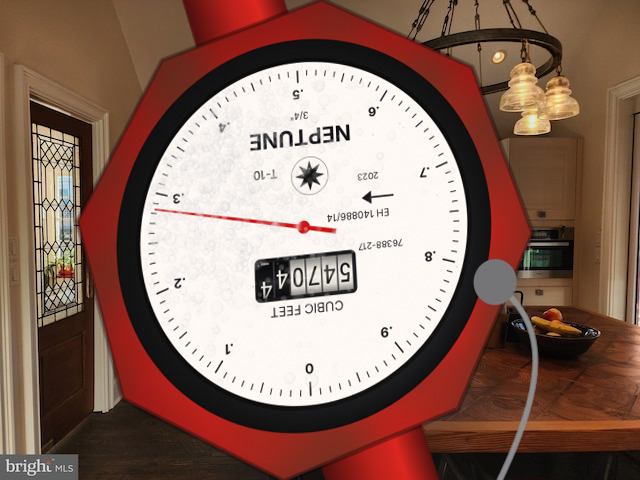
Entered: 547044.28 ft³
